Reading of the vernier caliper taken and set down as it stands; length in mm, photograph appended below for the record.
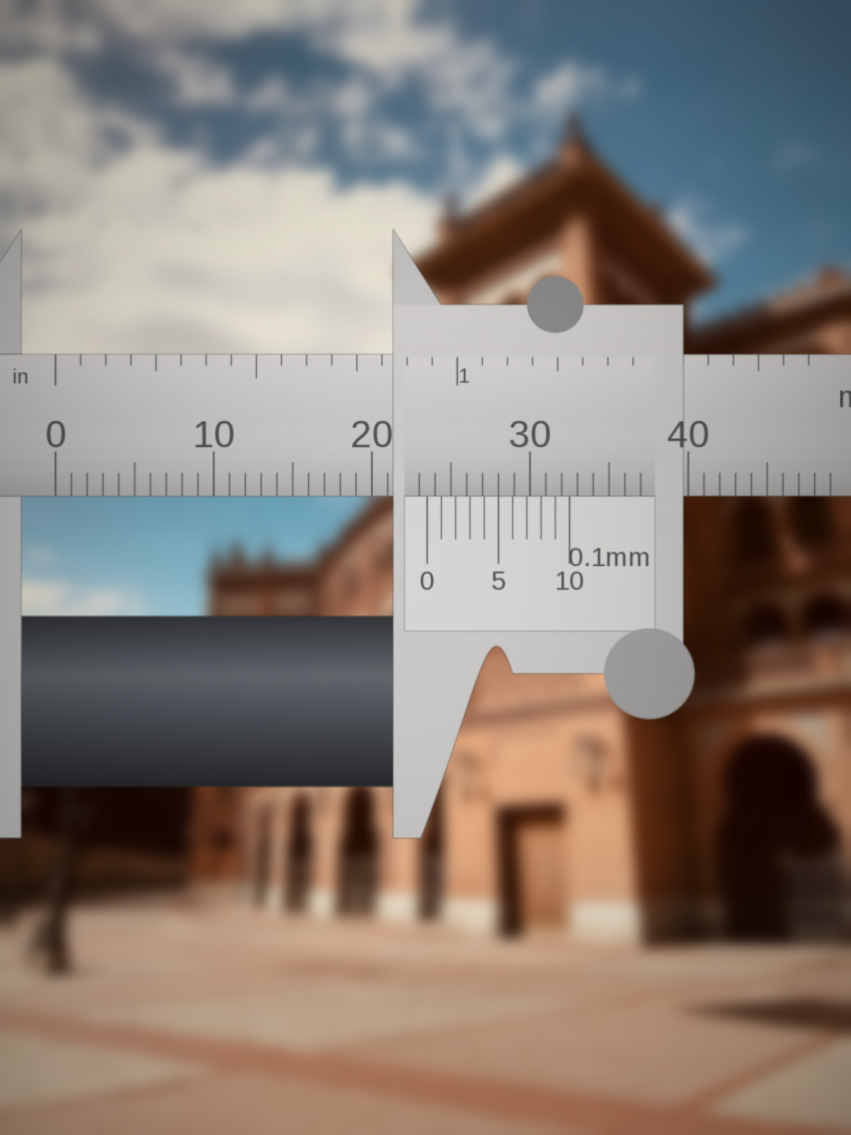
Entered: 23.5 mm
